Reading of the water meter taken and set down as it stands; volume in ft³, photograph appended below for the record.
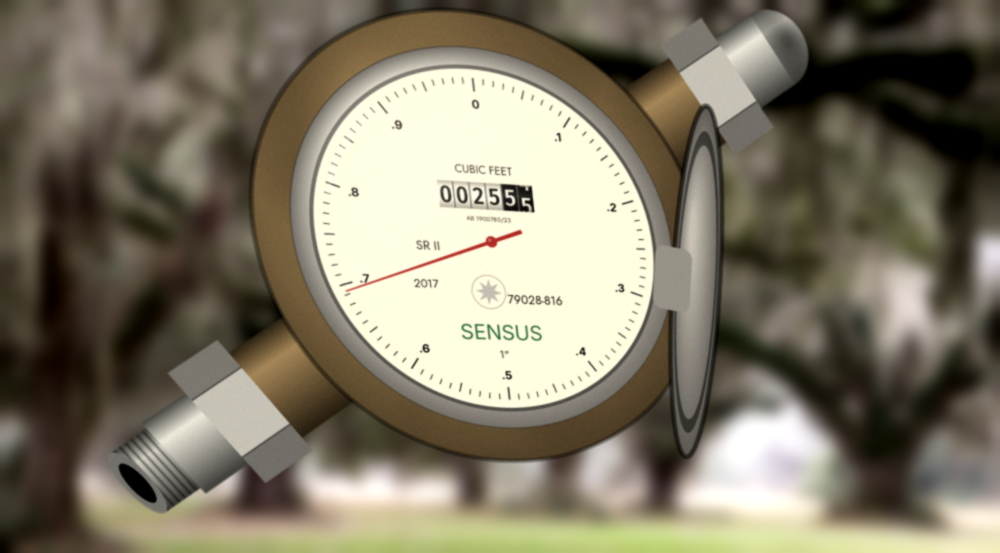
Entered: 2554.69 ft³
